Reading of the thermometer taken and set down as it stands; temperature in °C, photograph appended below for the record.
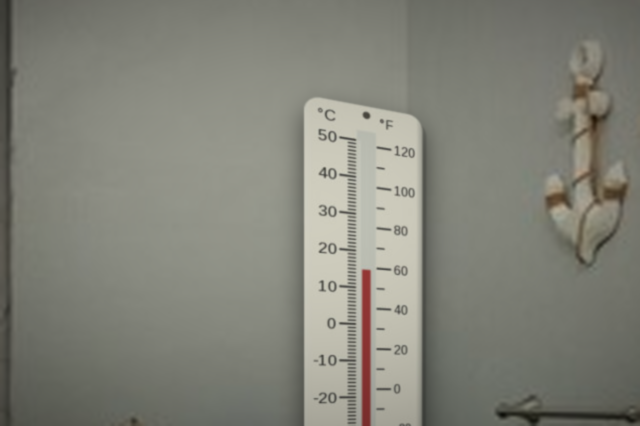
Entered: 15 °C
